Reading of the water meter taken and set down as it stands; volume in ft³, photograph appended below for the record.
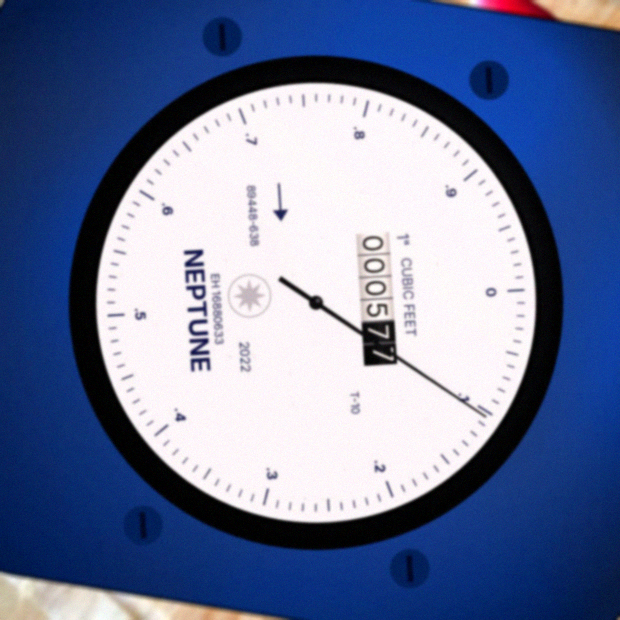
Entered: 577.10 ft³
